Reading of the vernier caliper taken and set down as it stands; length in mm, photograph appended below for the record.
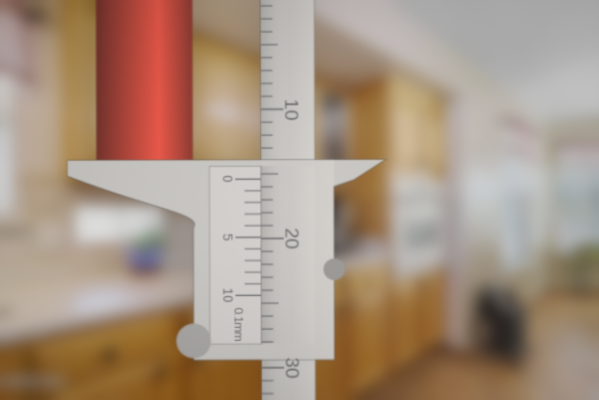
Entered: 15.4 mm
